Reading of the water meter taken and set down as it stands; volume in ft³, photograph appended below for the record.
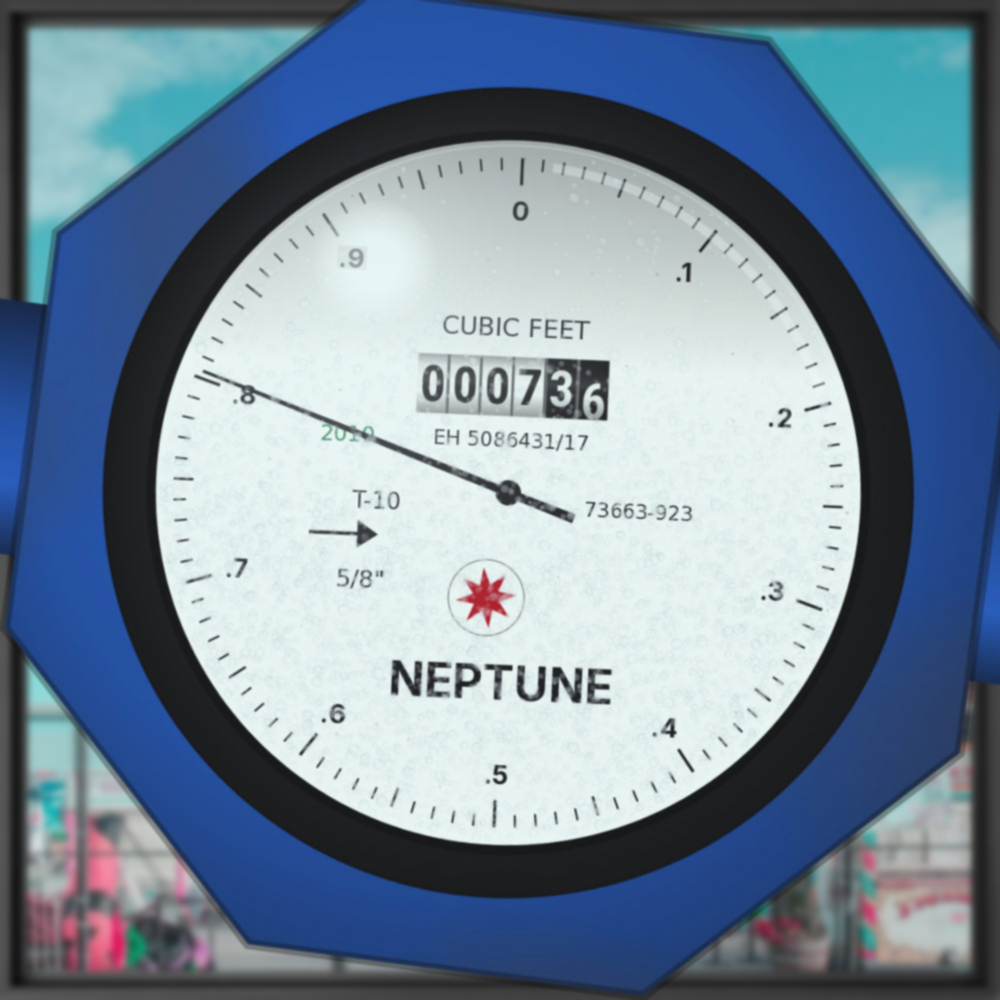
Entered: 735.80 ft³
